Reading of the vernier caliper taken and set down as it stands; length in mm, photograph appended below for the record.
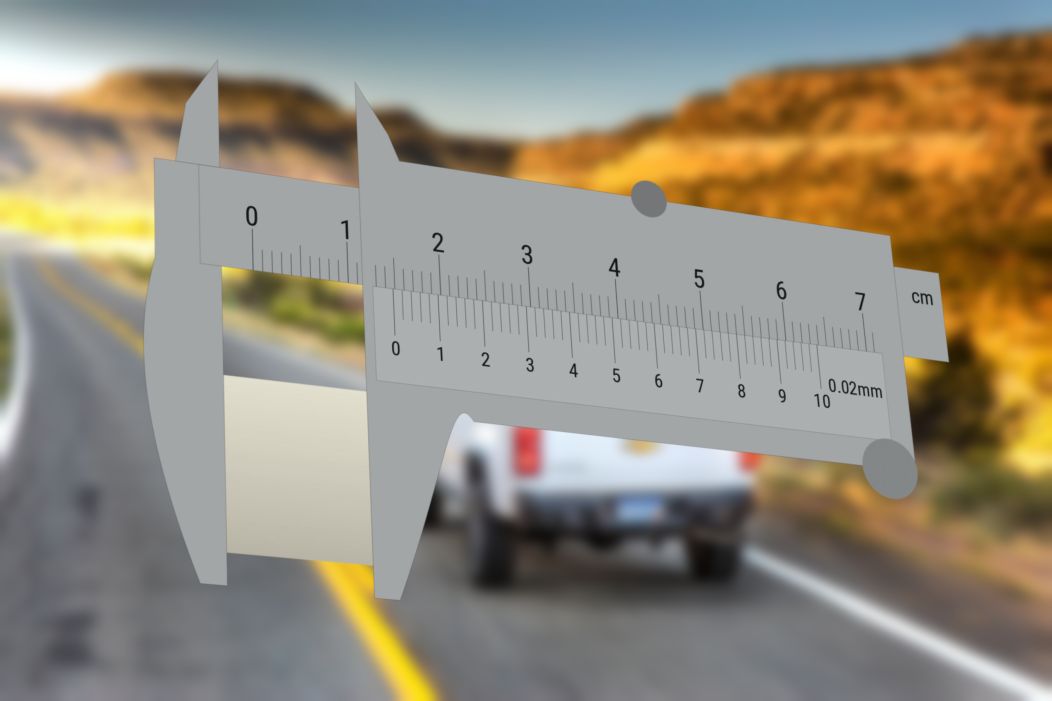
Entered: 14.8 mm
